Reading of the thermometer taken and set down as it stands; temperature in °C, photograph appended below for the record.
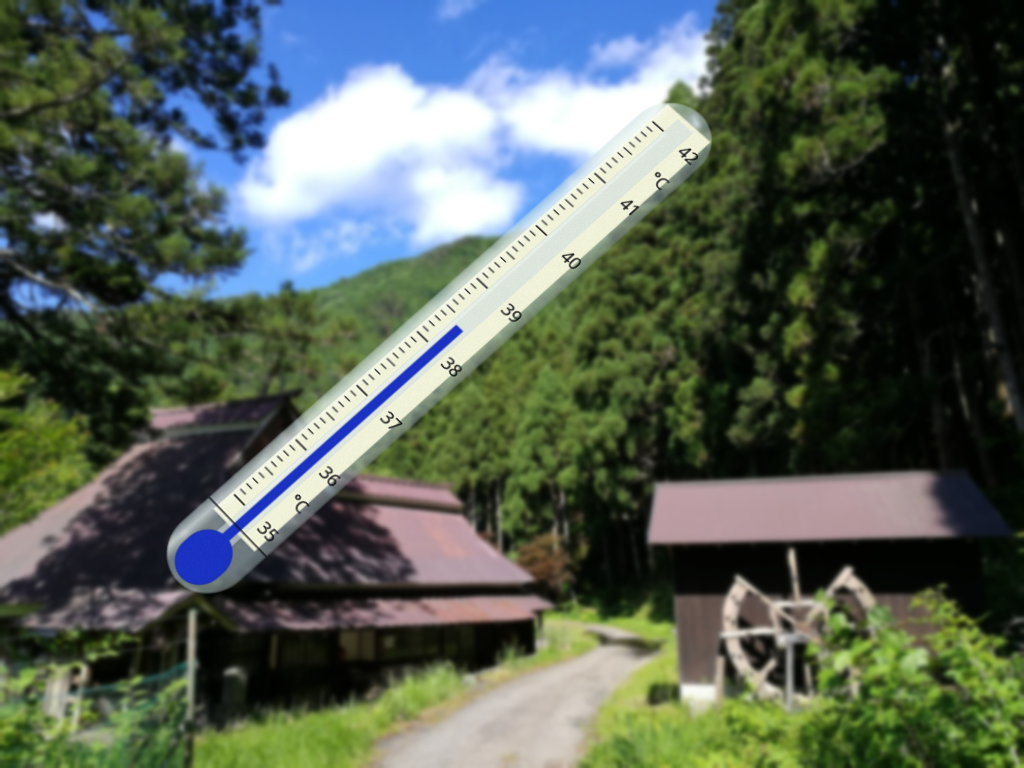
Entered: 38.4 °C
